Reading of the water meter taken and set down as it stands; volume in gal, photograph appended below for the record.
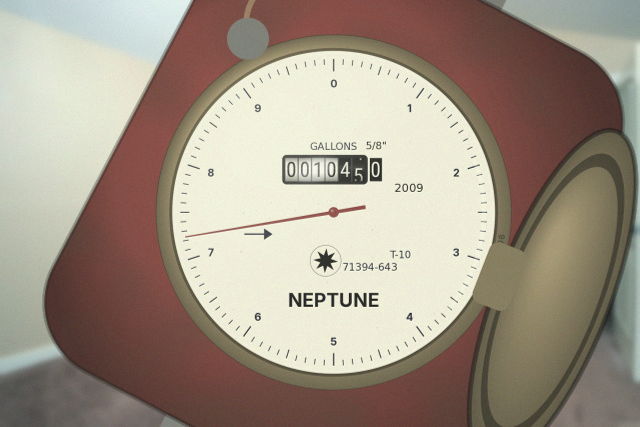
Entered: 10447.2 gal
